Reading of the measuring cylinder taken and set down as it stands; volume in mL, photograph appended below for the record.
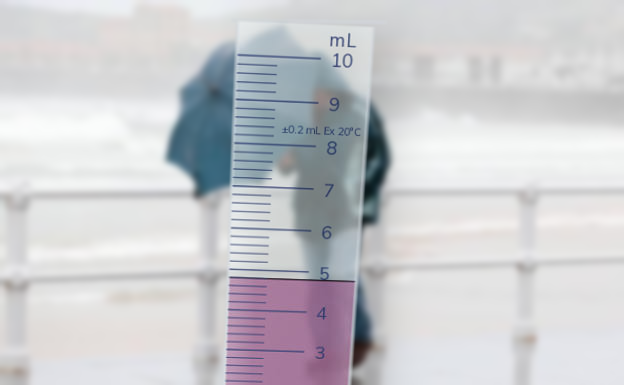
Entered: 4.8 mL
